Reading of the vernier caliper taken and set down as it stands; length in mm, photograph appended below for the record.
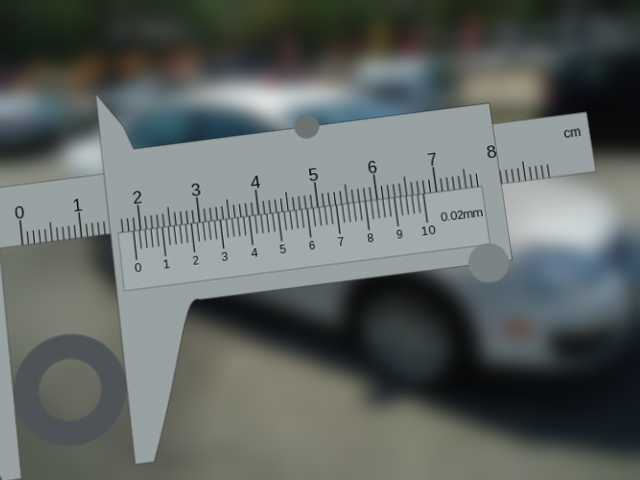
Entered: 18.8 mm
